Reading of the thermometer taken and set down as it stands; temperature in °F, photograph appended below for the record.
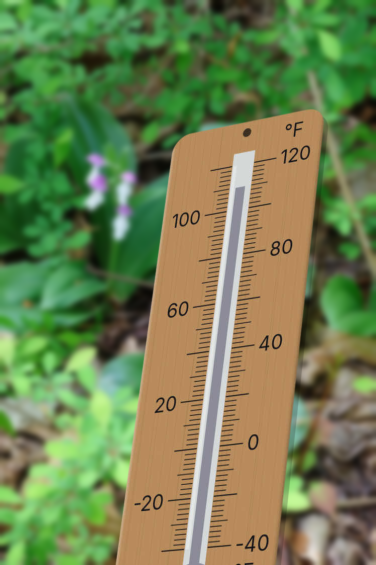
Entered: 110 °F
